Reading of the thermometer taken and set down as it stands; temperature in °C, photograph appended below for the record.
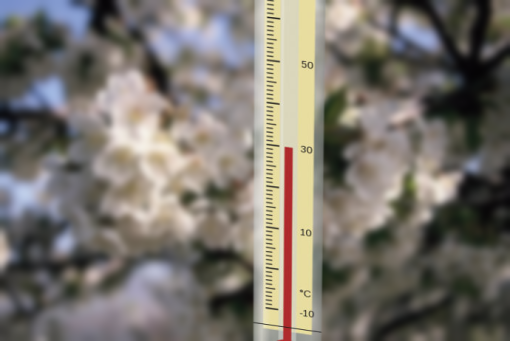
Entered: 30 °C
